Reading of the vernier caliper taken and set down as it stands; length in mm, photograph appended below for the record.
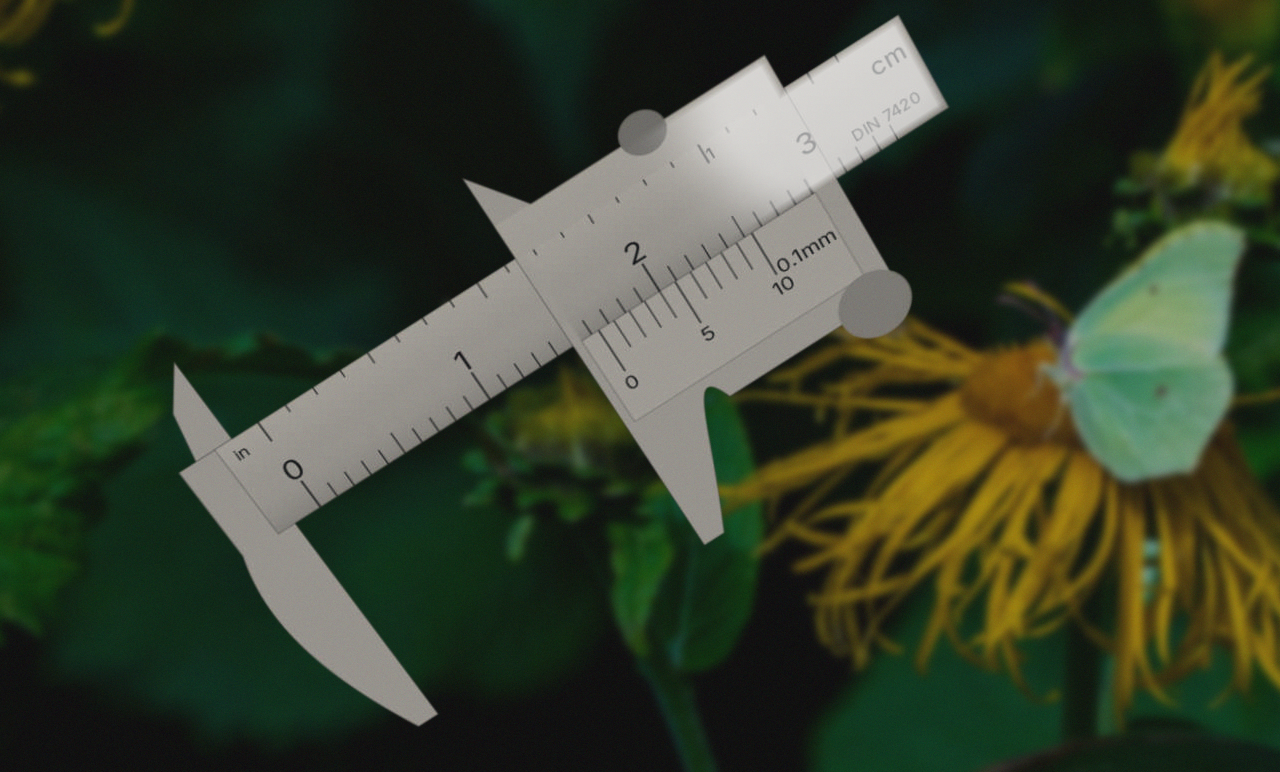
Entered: 16.4 mm
